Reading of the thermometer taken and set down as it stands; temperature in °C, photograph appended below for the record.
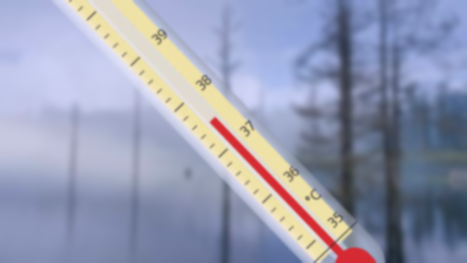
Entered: 37.5 °C
